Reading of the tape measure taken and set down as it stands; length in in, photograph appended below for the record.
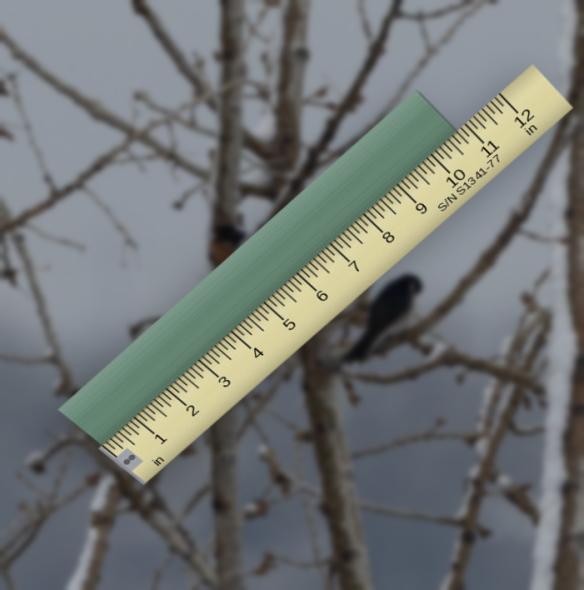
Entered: 10.75 in
